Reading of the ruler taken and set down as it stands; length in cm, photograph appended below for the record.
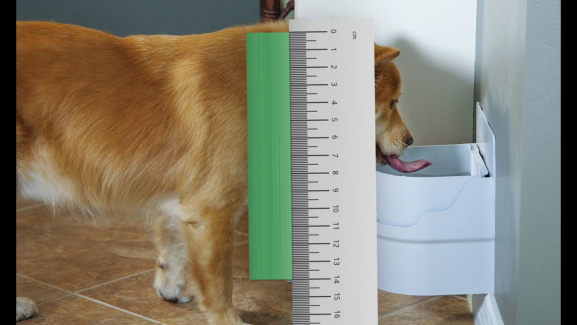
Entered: 14 cm
